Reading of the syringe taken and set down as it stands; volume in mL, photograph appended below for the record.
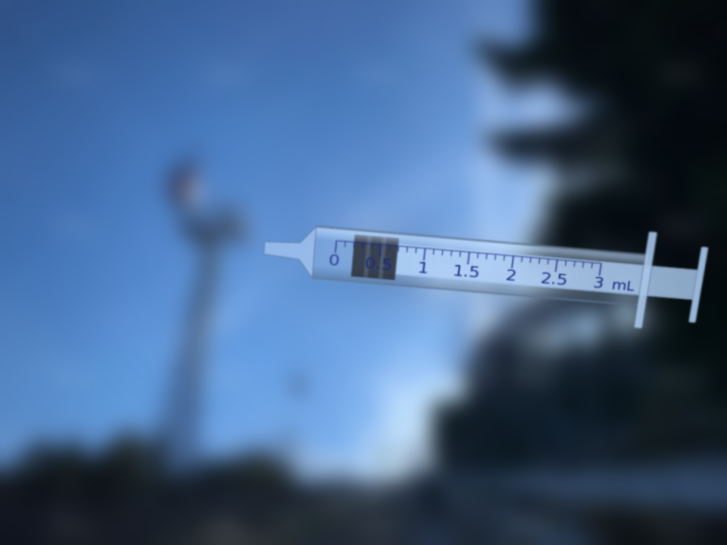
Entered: 0.2 mL
